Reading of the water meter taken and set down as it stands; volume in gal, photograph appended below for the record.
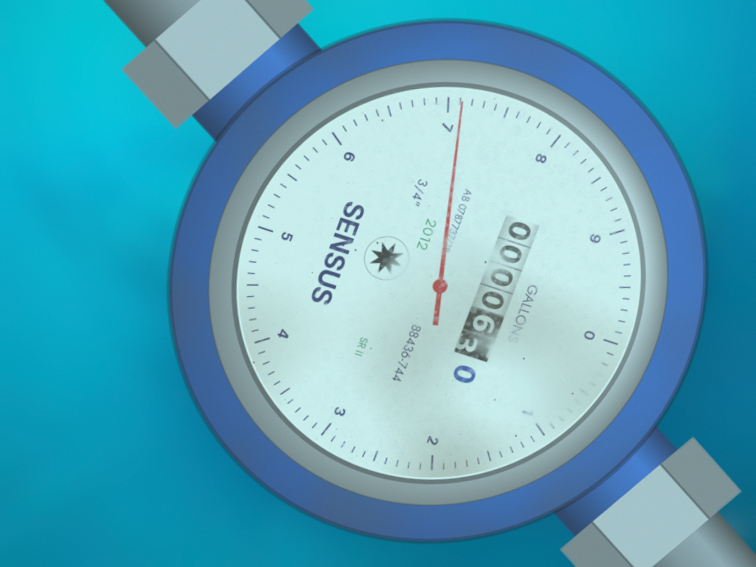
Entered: 627.1 gal
